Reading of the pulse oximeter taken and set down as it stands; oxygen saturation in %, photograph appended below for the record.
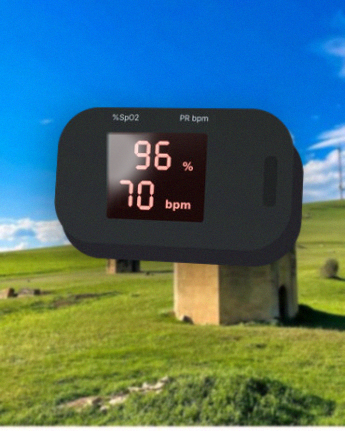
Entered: 96 %
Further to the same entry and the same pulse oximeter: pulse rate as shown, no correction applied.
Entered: 70 bpm
